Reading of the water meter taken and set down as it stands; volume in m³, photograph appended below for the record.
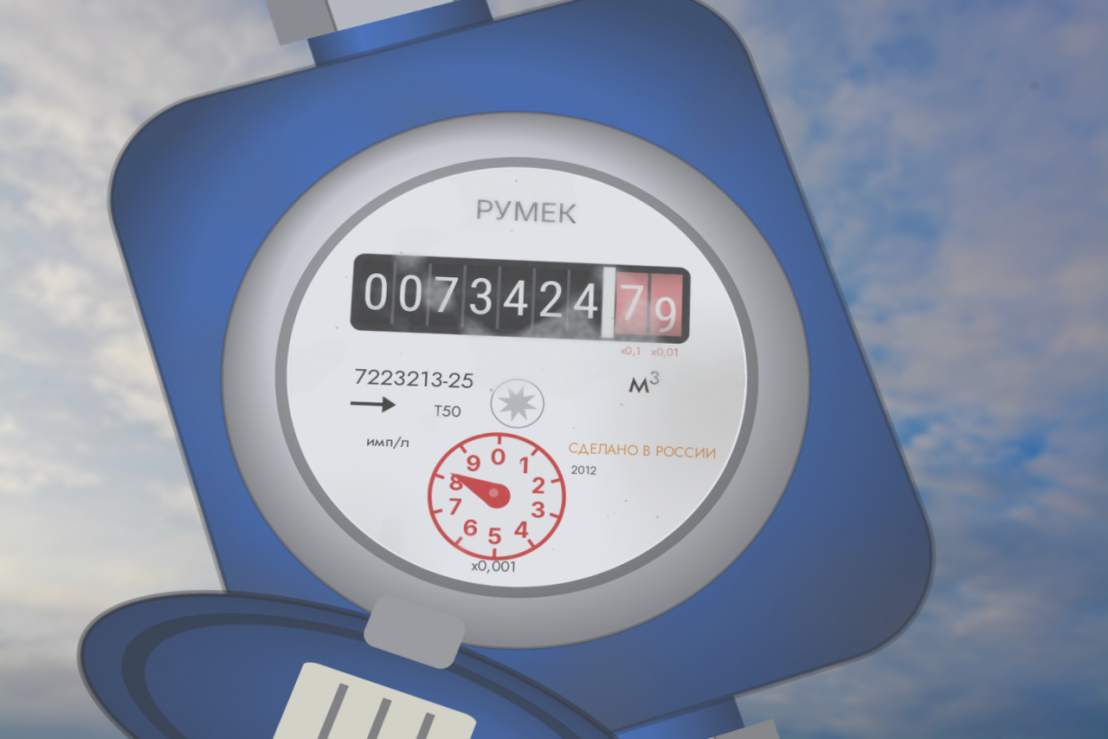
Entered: 73424.788 m³
